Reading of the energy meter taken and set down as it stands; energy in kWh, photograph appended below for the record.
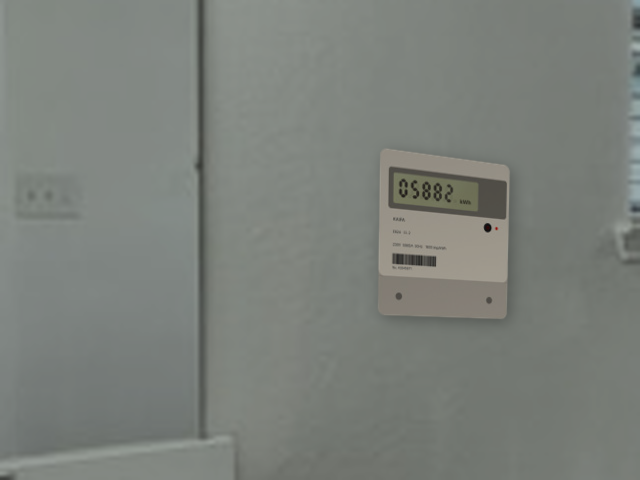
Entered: 5882 kWh
